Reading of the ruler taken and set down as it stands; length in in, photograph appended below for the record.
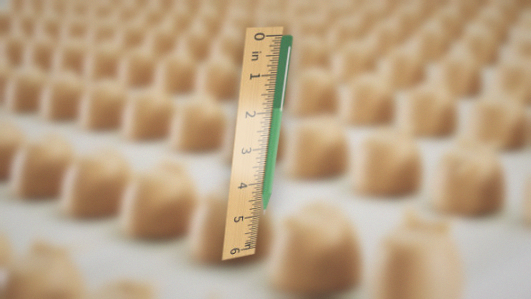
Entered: 5 in
